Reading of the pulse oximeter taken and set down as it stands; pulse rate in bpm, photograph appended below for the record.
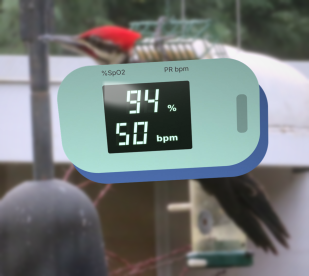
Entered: 50 bpm
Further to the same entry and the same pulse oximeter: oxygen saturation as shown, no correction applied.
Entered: 94 %
